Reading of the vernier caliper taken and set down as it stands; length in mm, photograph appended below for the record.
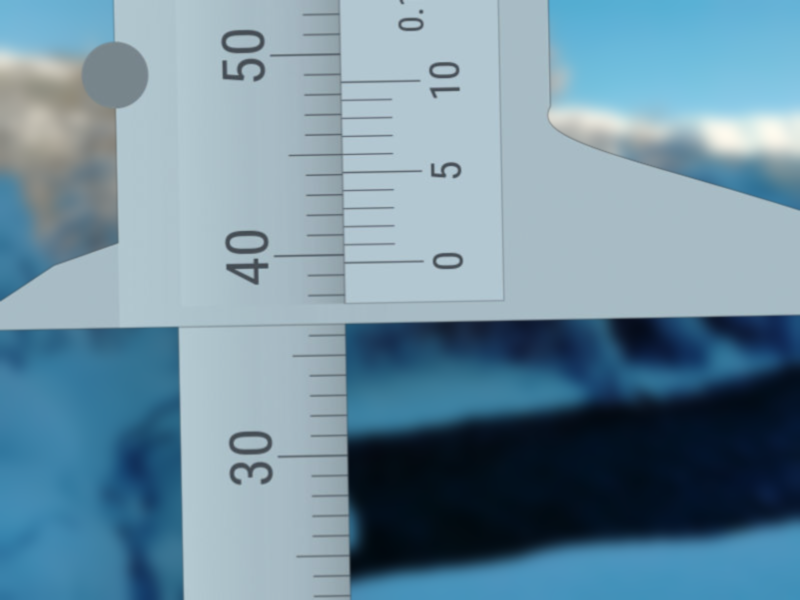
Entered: 39.6 mm
